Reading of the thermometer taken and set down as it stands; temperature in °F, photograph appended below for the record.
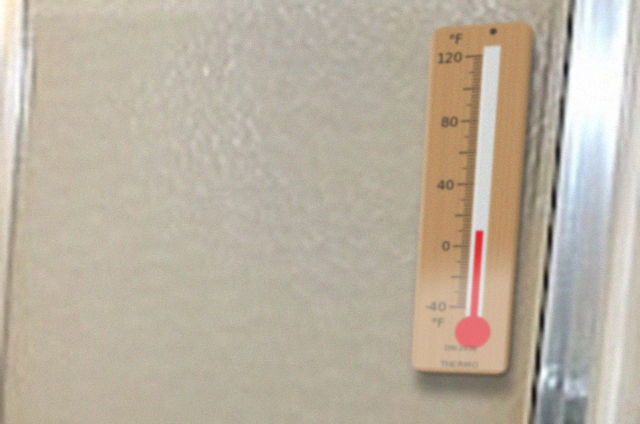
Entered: 10 °F
